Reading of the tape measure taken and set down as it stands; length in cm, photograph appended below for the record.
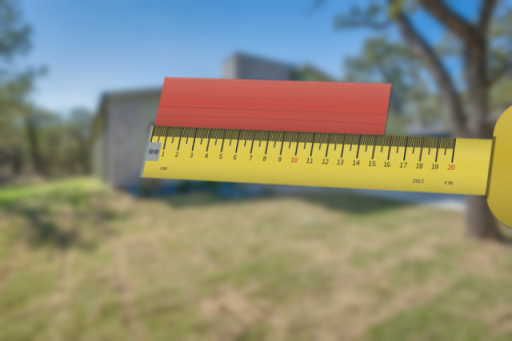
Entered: 15.5 cm
